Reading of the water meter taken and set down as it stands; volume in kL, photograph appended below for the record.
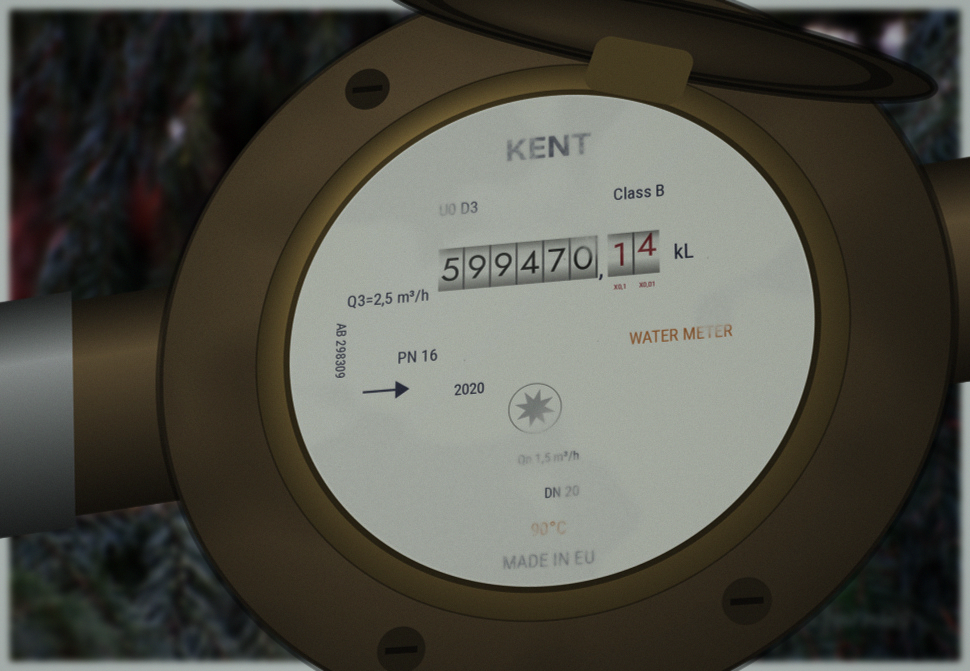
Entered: 599470.14 kL
